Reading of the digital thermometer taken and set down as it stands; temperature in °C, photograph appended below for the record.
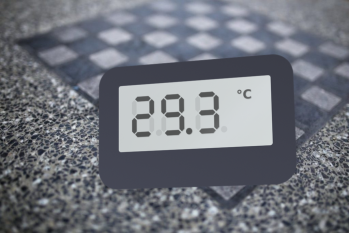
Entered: 29.3 °C
